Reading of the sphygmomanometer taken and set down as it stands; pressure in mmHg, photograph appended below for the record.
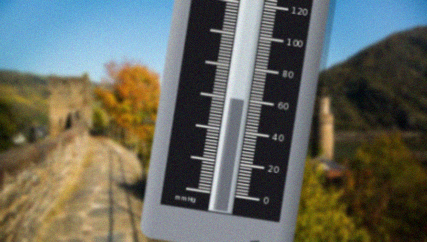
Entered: 60 mmHg
